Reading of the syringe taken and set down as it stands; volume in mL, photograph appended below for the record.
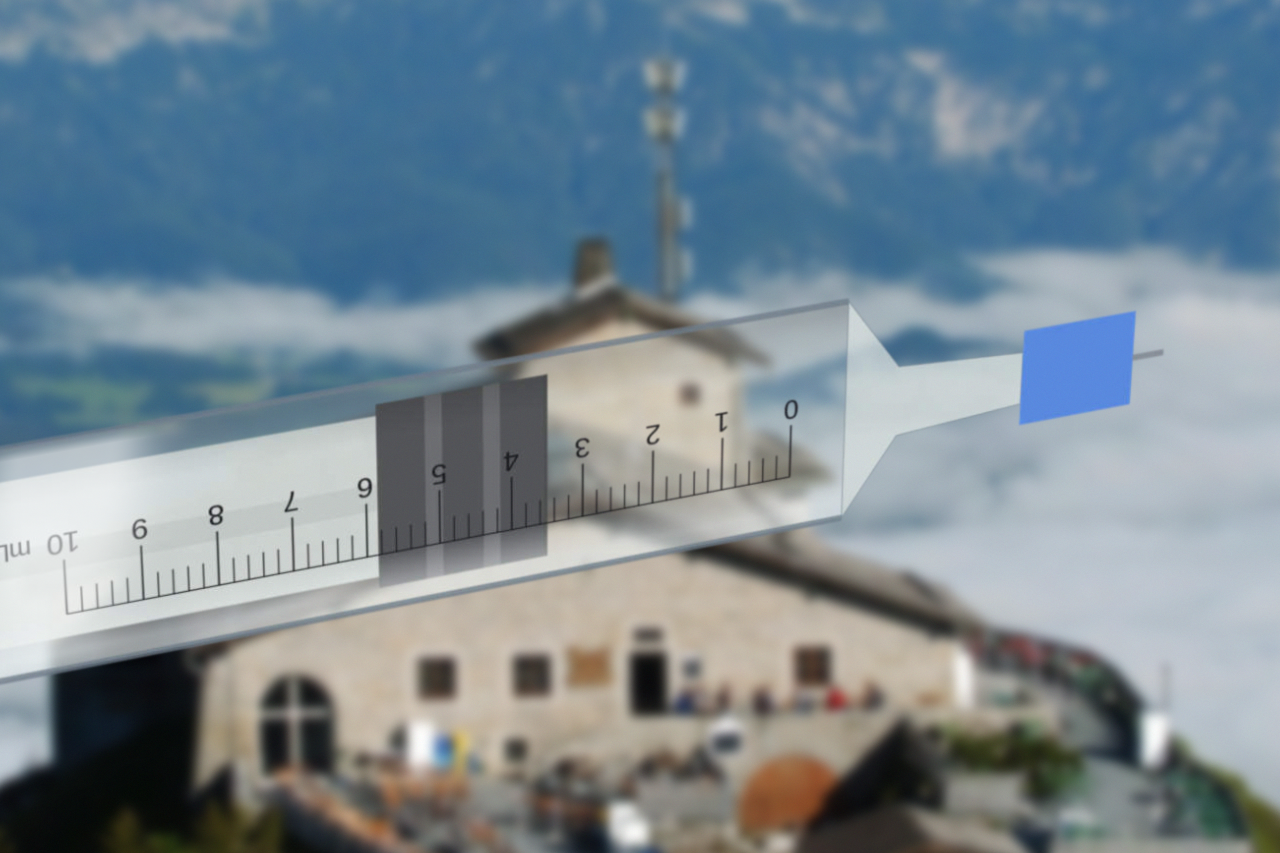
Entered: 3.5 mL
